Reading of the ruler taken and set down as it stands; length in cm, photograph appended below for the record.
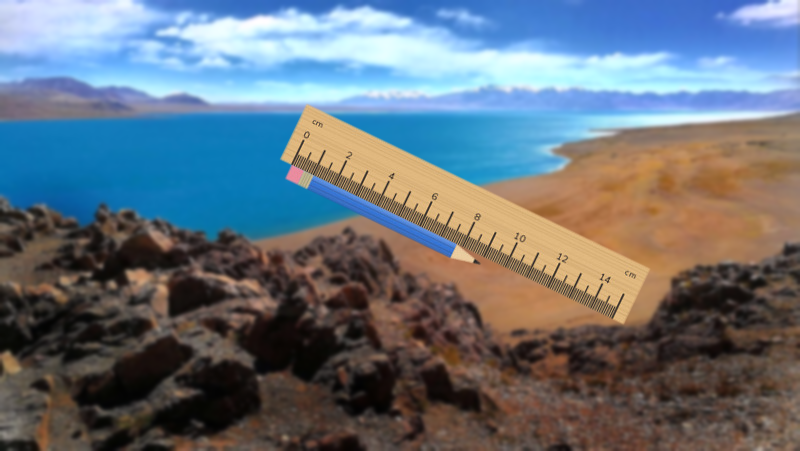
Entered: 9 cm
